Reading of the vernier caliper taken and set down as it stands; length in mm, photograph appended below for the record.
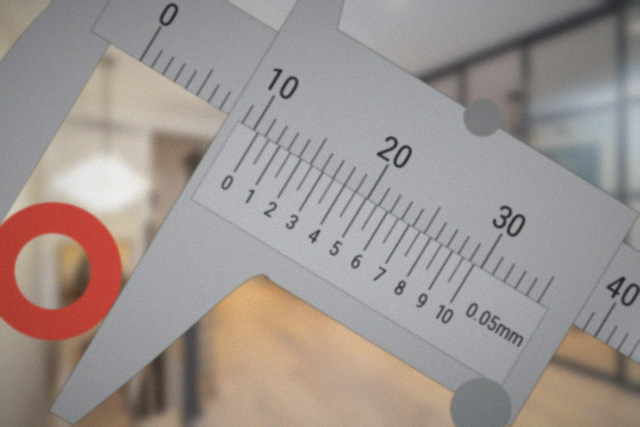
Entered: 10.4 mm
